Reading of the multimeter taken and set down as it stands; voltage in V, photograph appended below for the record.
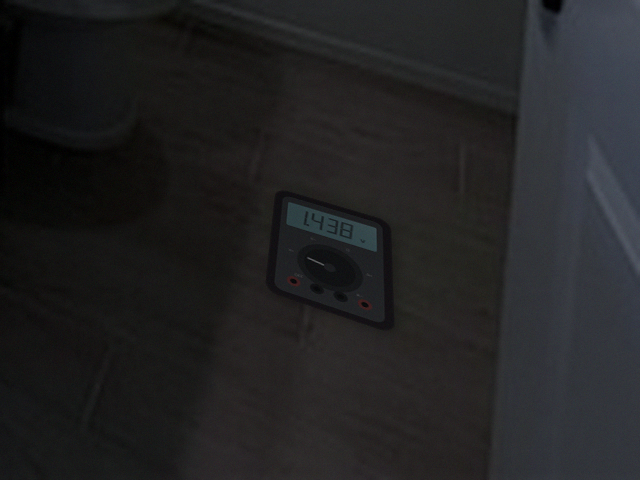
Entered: 1.438 V
